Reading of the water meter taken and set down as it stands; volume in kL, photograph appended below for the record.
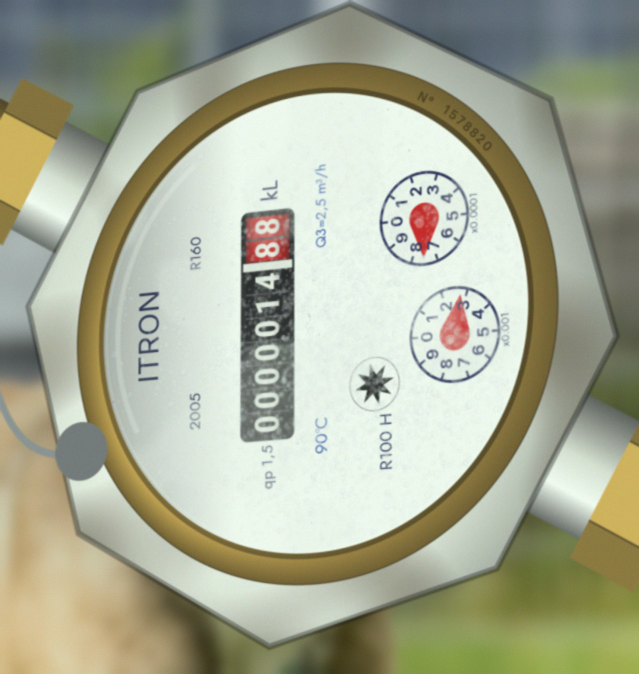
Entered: 14.8827 kL
